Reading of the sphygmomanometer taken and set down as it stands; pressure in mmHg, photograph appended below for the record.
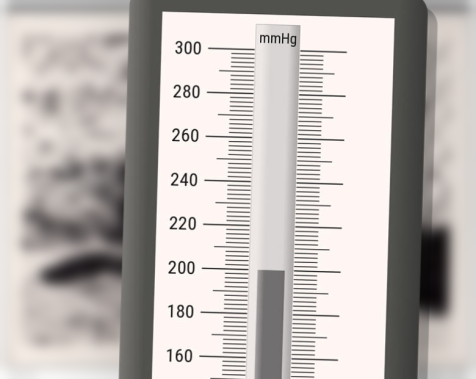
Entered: 200 mmHg
